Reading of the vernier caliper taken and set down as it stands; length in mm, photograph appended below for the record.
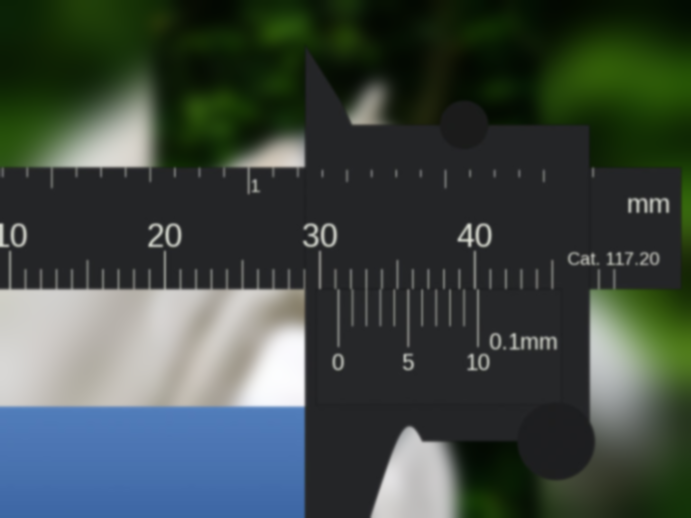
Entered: 31.2 mm
